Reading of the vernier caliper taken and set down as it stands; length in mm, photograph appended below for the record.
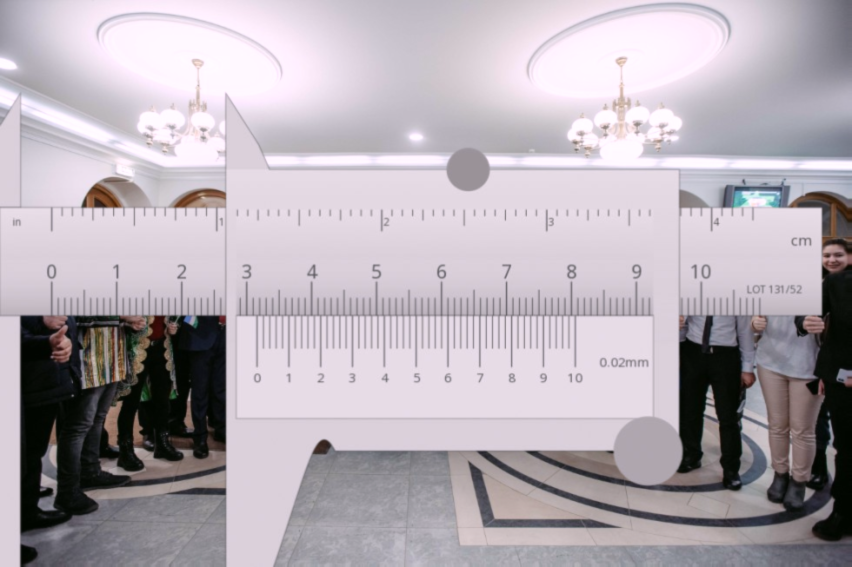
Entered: 31.6 mm
